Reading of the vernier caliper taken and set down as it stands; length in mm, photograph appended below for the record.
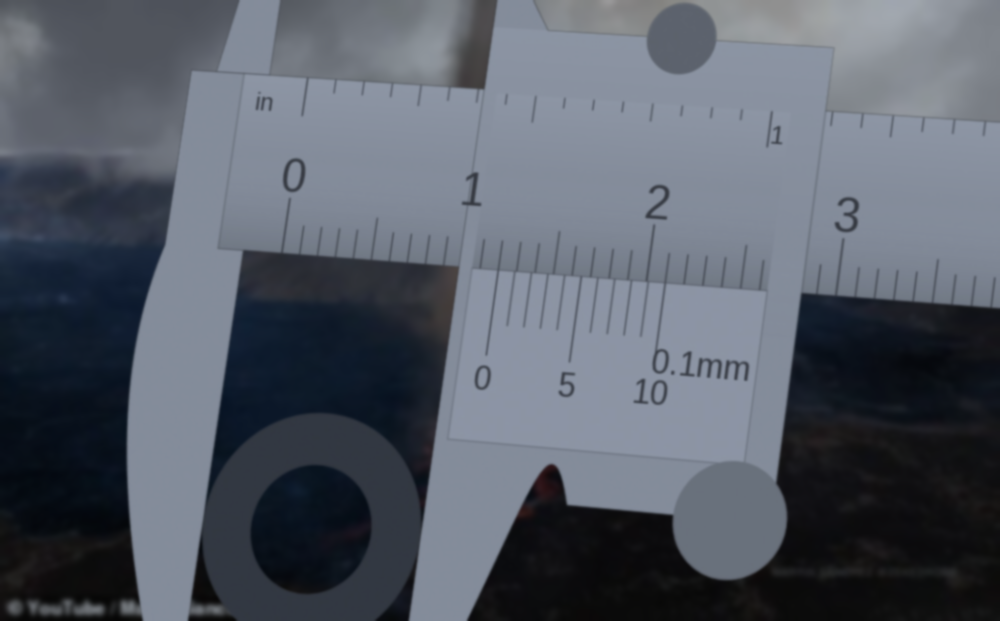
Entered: 12.0 mm
